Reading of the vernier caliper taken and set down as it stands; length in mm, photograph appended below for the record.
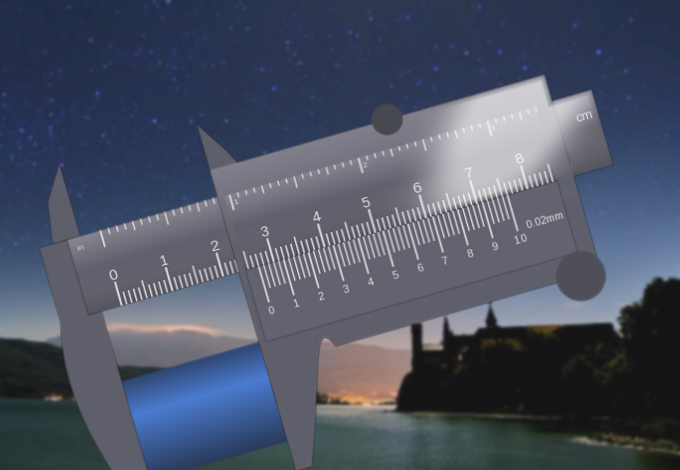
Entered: 27.0 mm
